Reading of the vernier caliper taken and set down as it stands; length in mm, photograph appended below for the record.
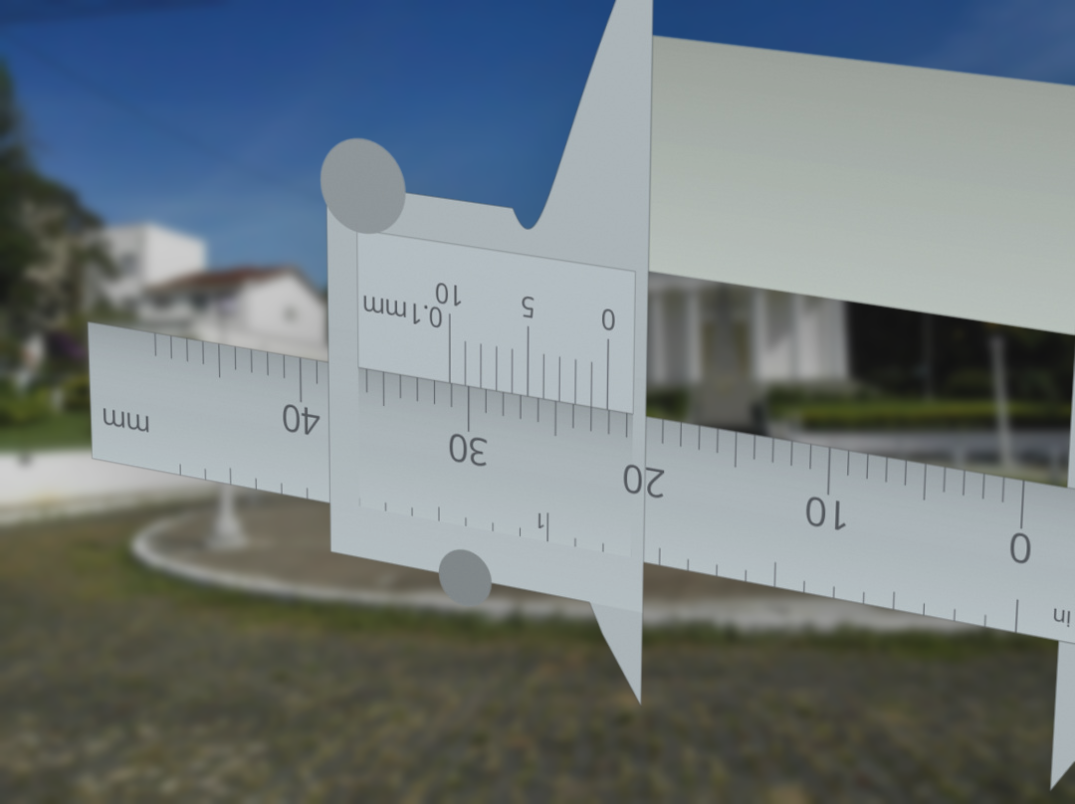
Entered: 22.1 mm
